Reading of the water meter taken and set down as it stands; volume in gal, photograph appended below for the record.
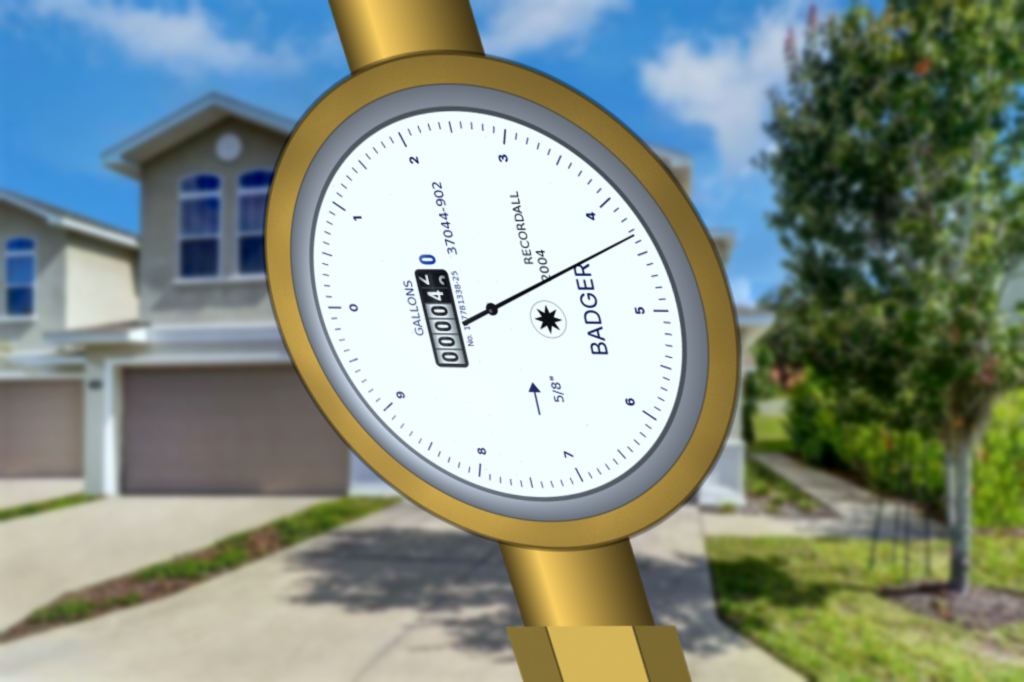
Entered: 424.3 gal
